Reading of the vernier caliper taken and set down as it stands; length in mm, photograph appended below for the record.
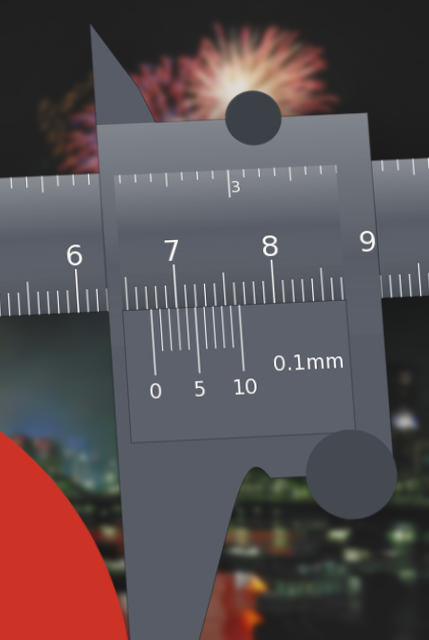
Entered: 67.4 mm
